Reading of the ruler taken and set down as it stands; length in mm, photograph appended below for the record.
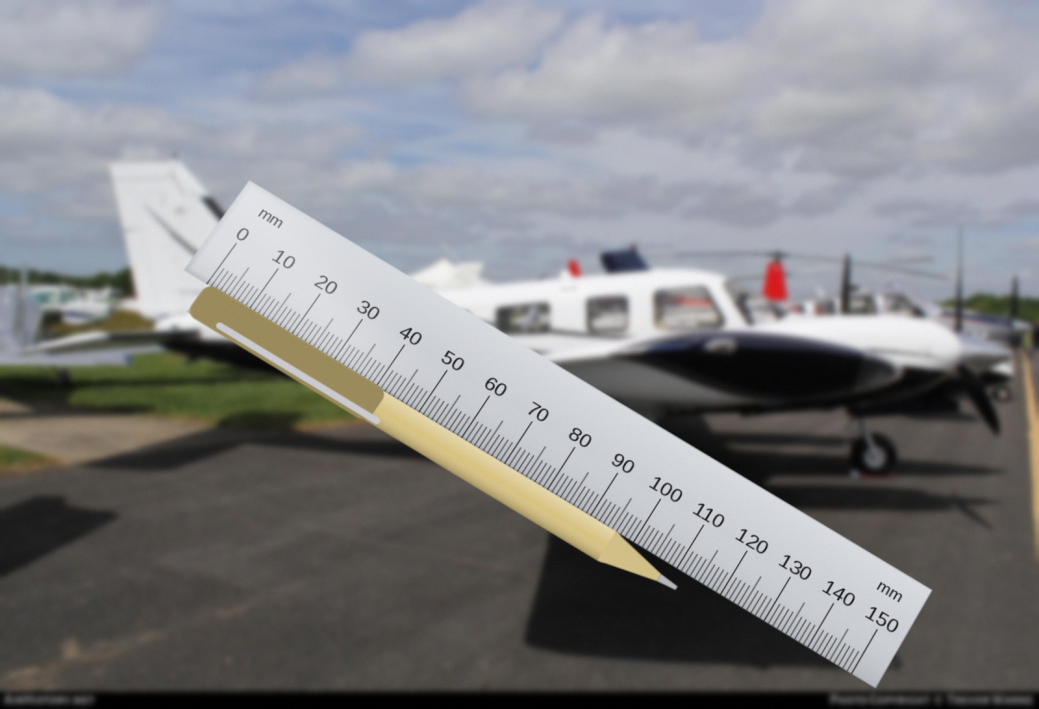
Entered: 112 mm
